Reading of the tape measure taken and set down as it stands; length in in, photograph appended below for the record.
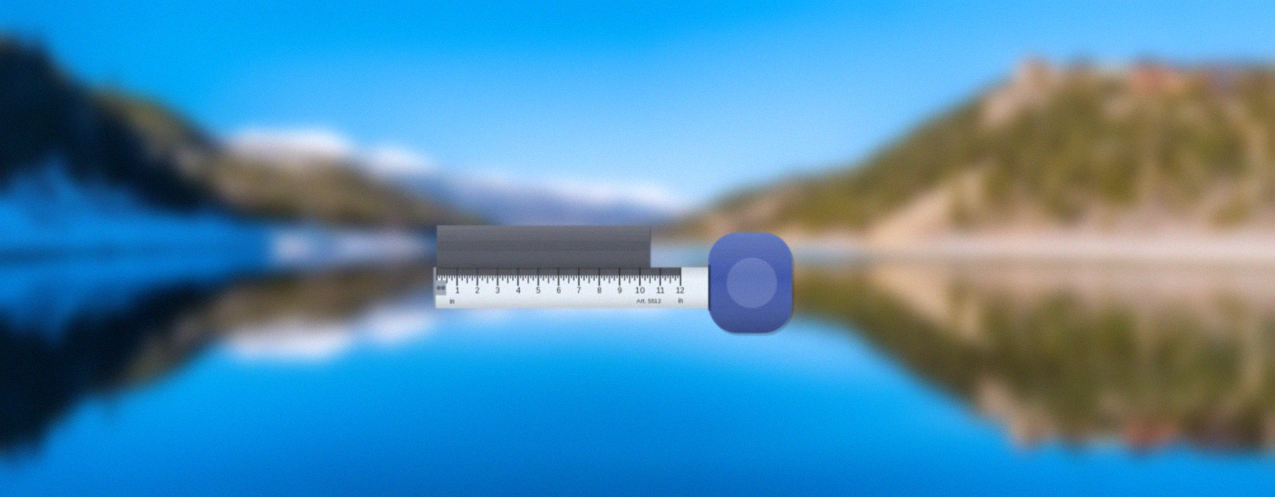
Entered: 10.5 in
